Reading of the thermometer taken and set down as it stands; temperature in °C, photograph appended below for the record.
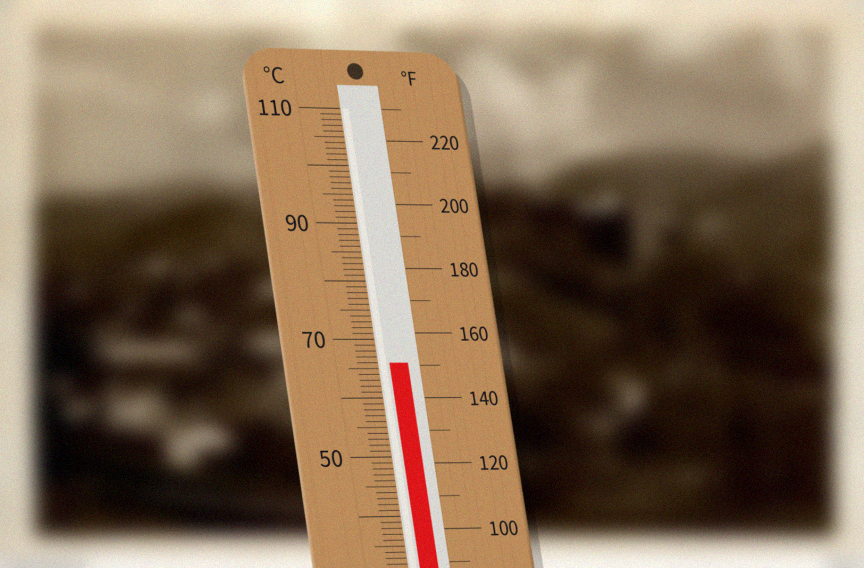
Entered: 66 °C
